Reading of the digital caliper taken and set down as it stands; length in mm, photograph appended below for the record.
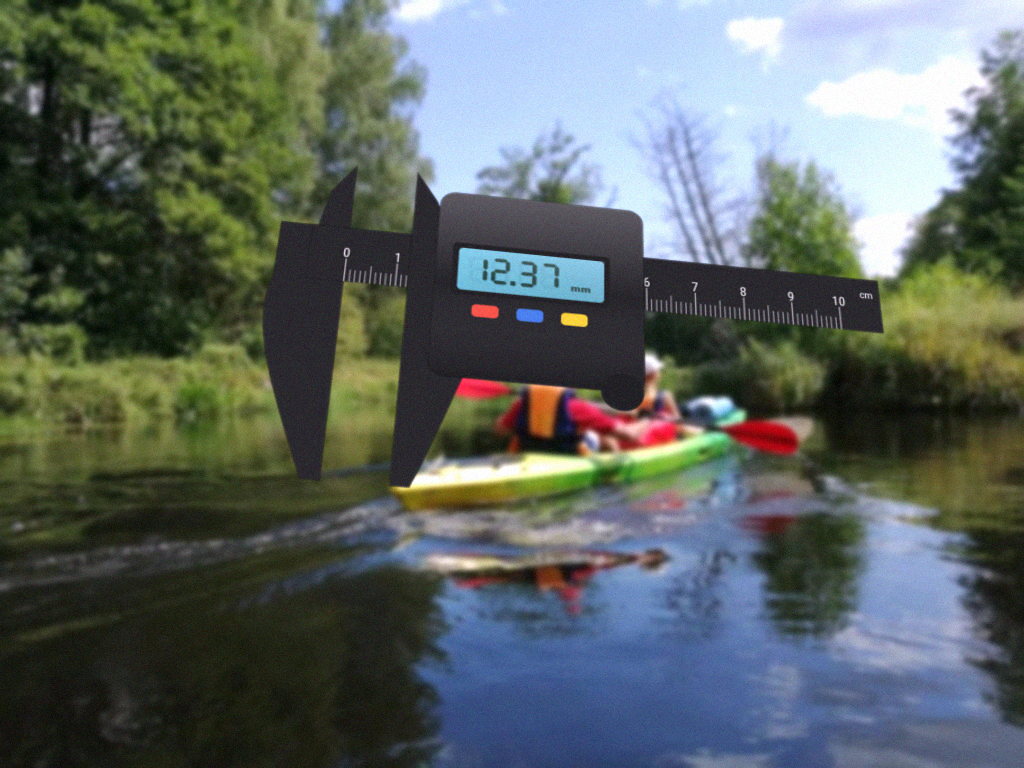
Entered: 12.37 mm
